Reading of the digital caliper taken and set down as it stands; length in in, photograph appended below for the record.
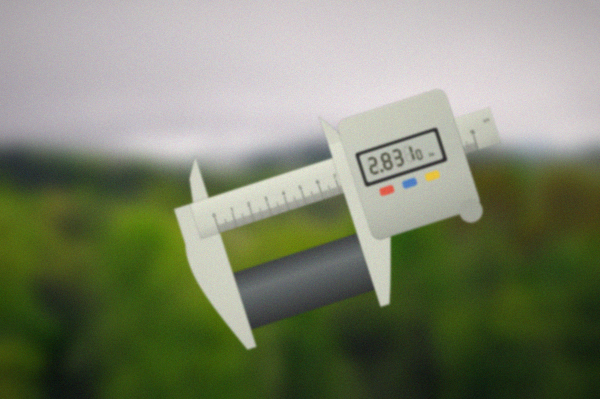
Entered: 2.8310 in
